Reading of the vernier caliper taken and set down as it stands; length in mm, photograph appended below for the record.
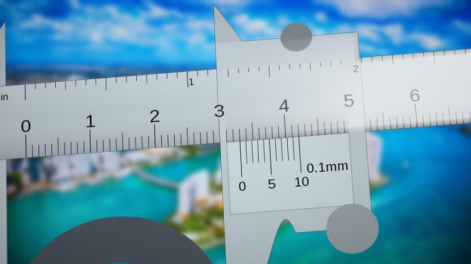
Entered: 33.0 mm
